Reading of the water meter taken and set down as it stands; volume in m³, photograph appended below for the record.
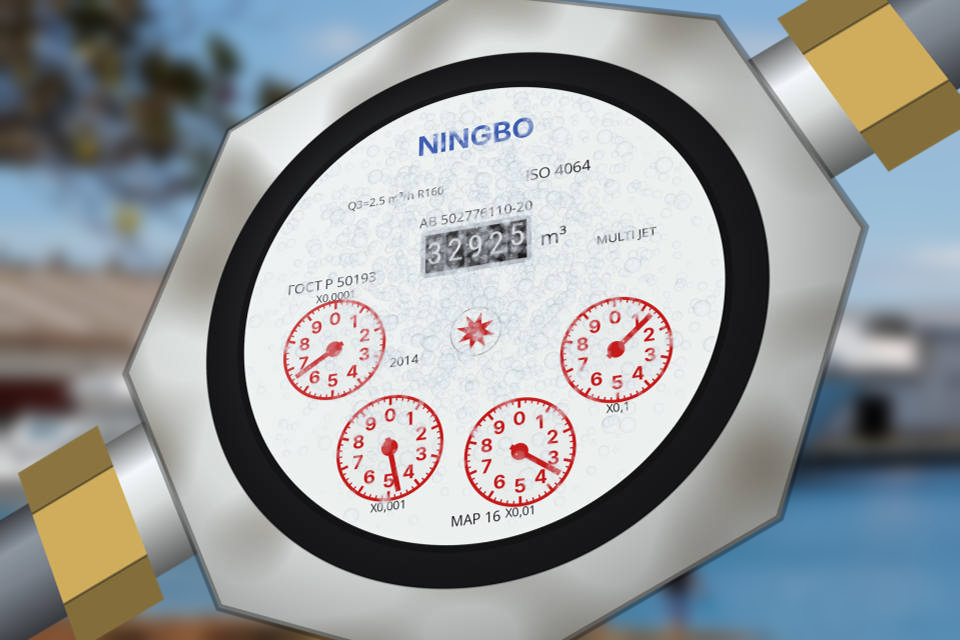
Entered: 32925.1346 m³
